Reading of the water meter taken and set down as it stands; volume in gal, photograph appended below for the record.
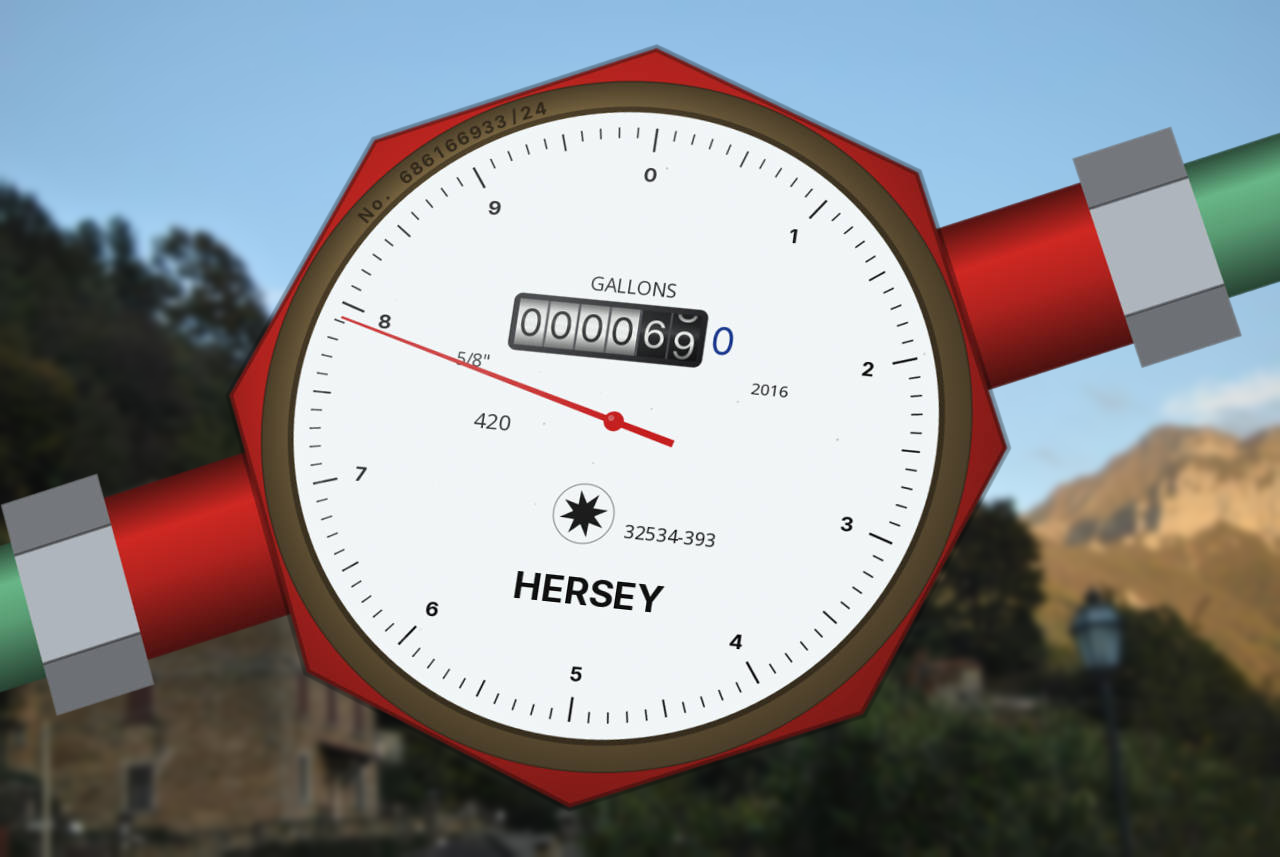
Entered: 687.9 gal
